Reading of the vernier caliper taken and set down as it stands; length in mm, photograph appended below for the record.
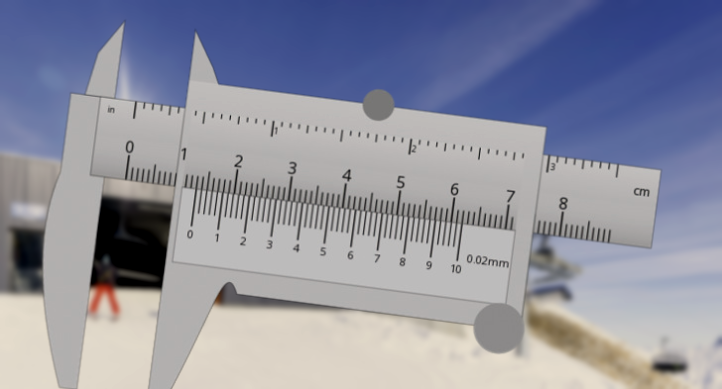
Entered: 13.0 mm
